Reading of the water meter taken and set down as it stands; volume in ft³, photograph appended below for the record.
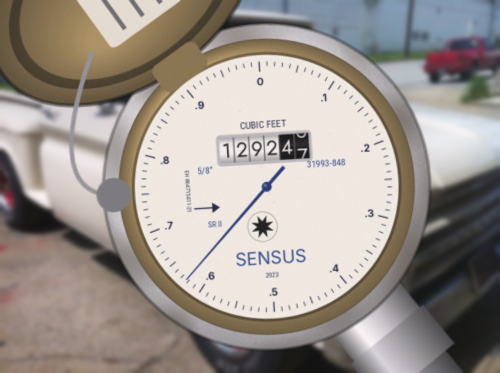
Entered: 129246.62 ft³
